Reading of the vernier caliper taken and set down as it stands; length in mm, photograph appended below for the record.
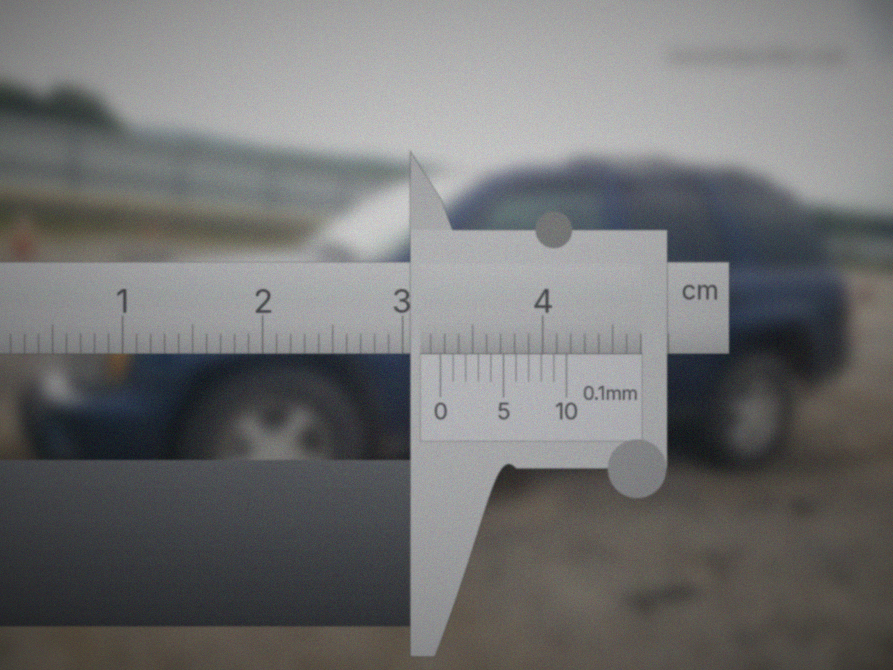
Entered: 32.7 mm
